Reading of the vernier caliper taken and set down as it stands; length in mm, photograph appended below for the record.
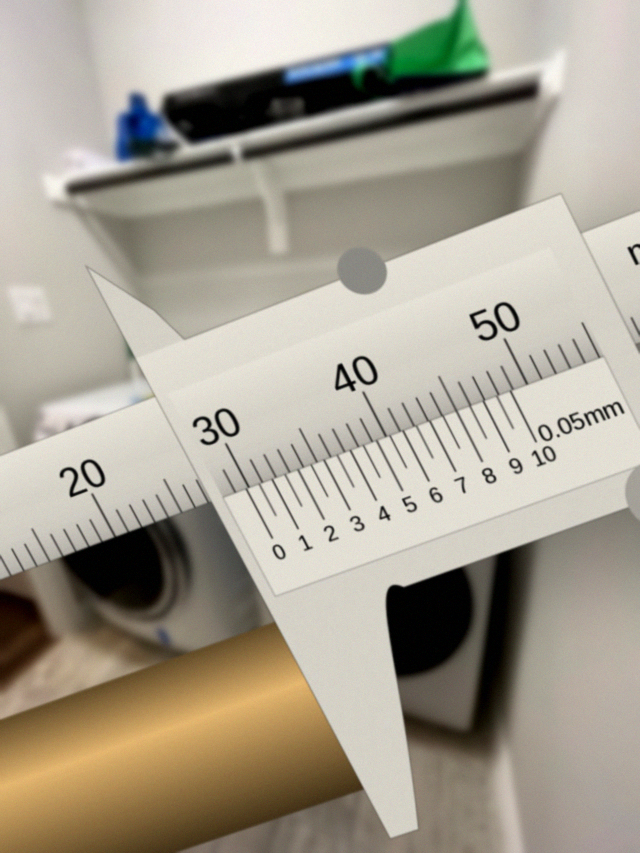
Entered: 29.8 mm
